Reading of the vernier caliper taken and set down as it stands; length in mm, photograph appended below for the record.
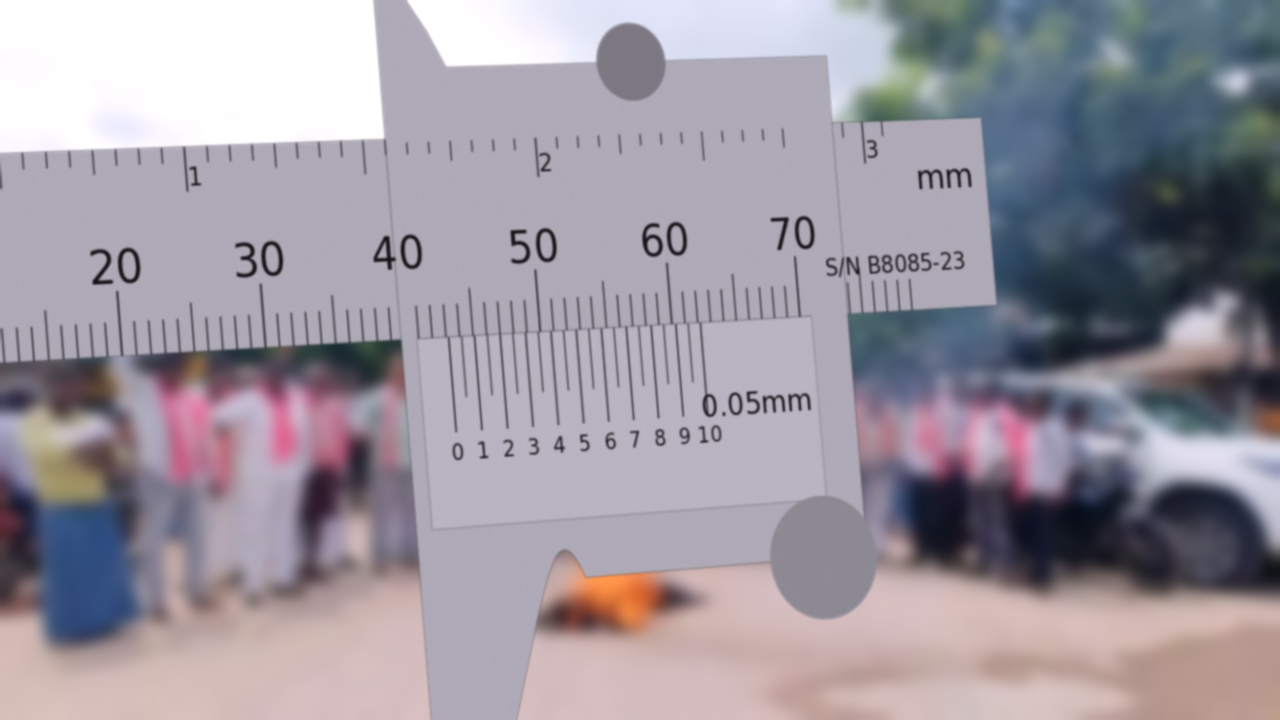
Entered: 43.2 mm
